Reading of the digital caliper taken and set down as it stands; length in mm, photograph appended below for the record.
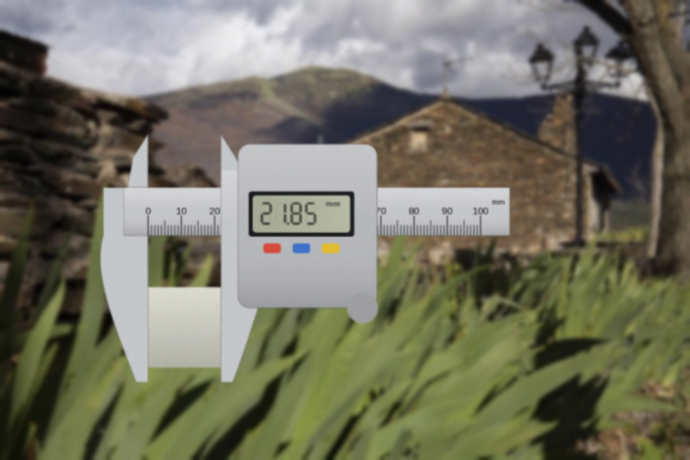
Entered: 21.85 mm
